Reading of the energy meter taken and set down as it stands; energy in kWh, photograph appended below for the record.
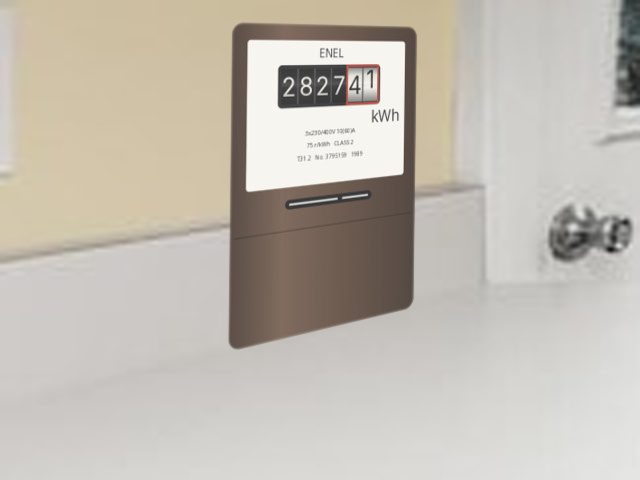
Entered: 2827.41 kWh
